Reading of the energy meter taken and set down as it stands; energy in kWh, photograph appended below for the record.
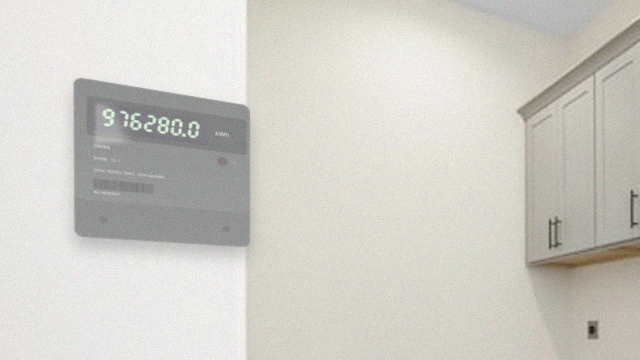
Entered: 976280.0 kWh
